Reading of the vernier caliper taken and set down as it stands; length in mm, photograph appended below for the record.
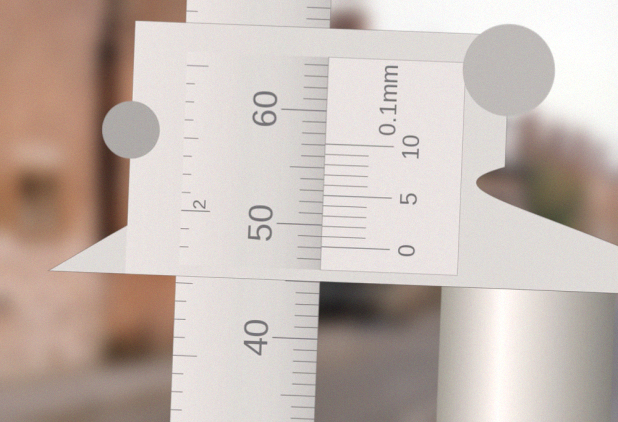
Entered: 48.1 mm
